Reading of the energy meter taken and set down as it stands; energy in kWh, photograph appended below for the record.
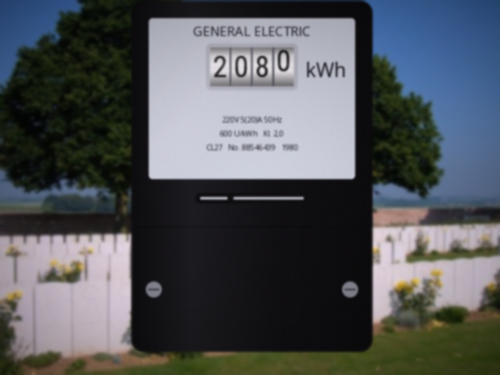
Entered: 2080 kWh
